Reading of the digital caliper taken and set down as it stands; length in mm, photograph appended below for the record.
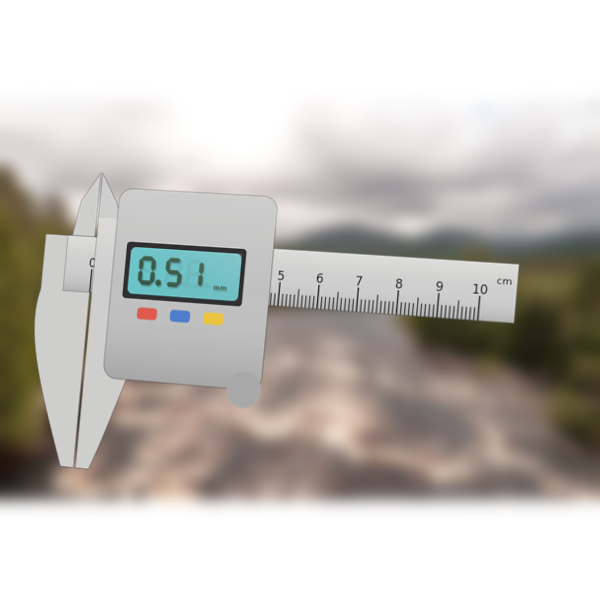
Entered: 0.51 mm
